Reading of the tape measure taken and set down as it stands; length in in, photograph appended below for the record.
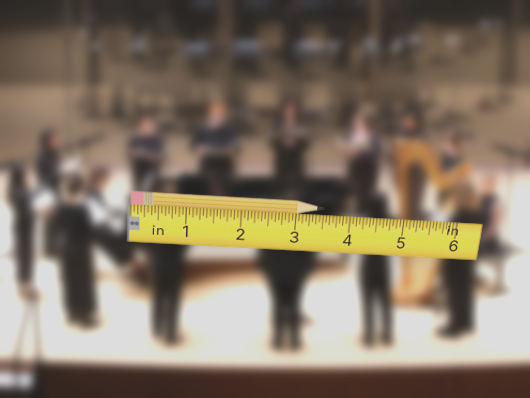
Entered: 3.5 in
